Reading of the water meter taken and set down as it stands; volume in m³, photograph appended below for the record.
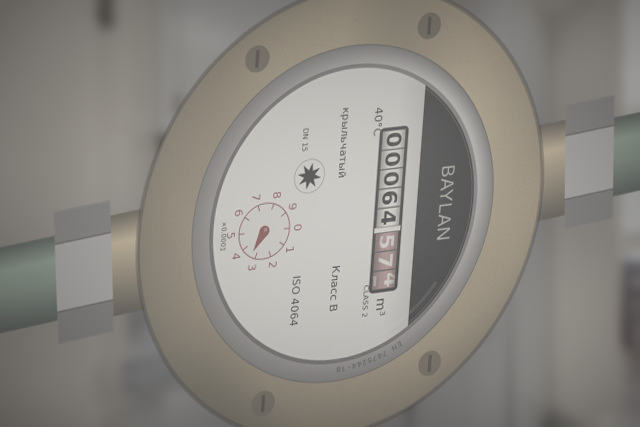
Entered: 64.5743 m³
